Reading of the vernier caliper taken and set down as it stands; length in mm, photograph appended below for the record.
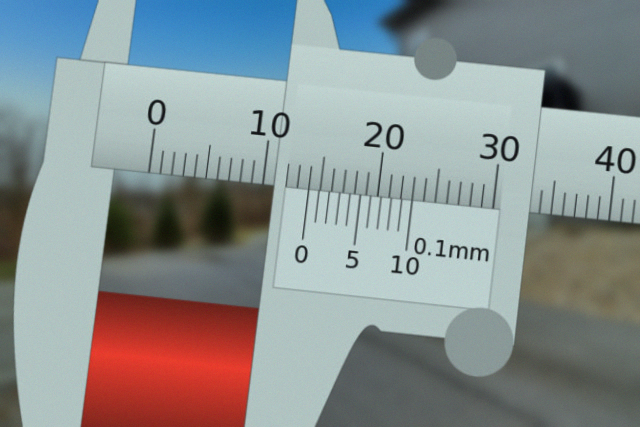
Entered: 14.0 mm
